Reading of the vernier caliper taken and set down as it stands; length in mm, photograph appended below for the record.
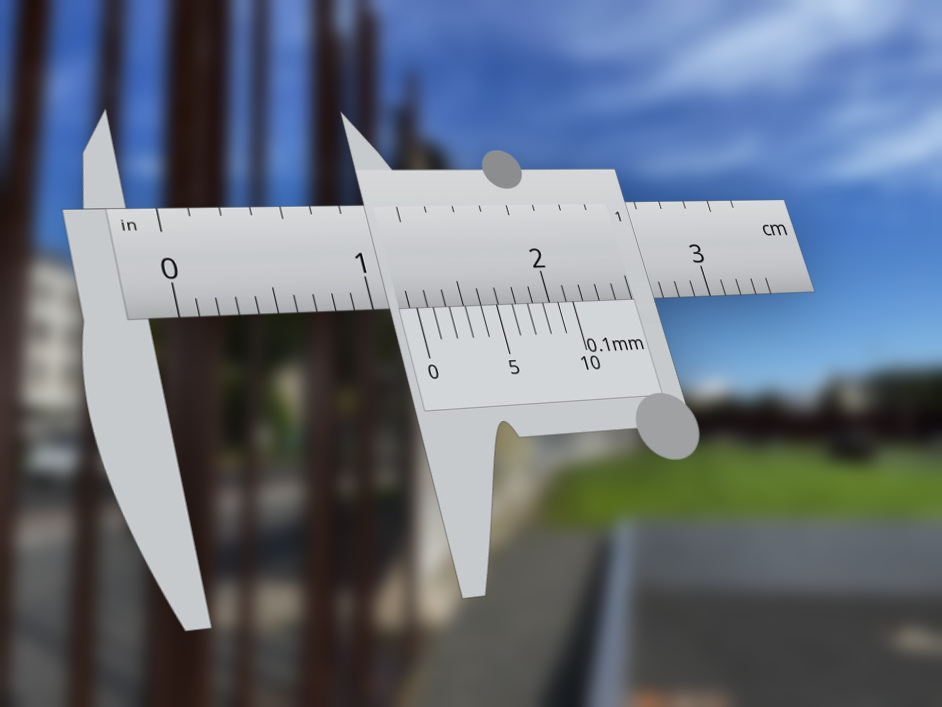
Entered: 12.4 mm
